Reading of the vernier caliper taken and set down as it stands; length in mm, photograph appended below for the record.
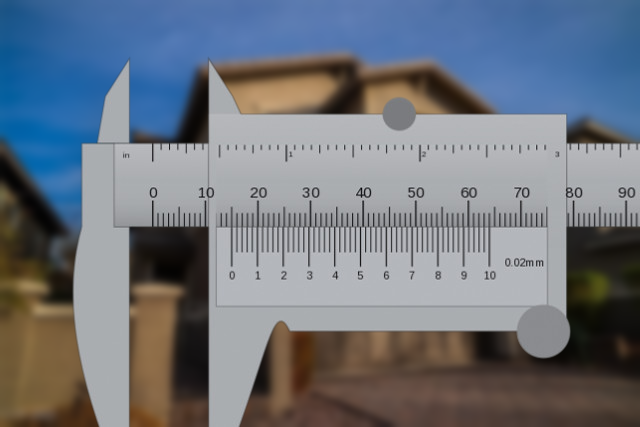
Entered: 15.0 mm
